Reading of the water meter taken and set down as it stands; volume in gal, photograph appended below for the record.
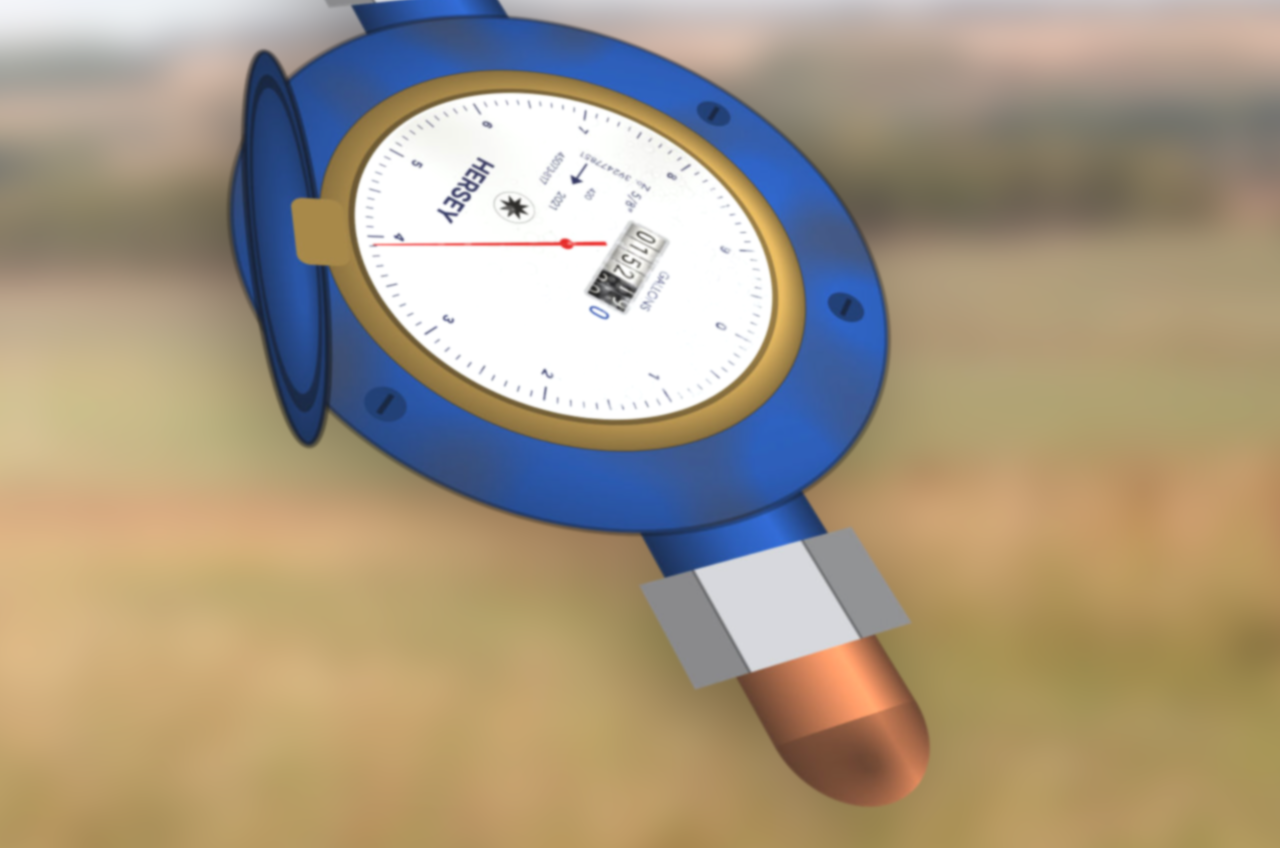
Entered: 152193.9 gal
